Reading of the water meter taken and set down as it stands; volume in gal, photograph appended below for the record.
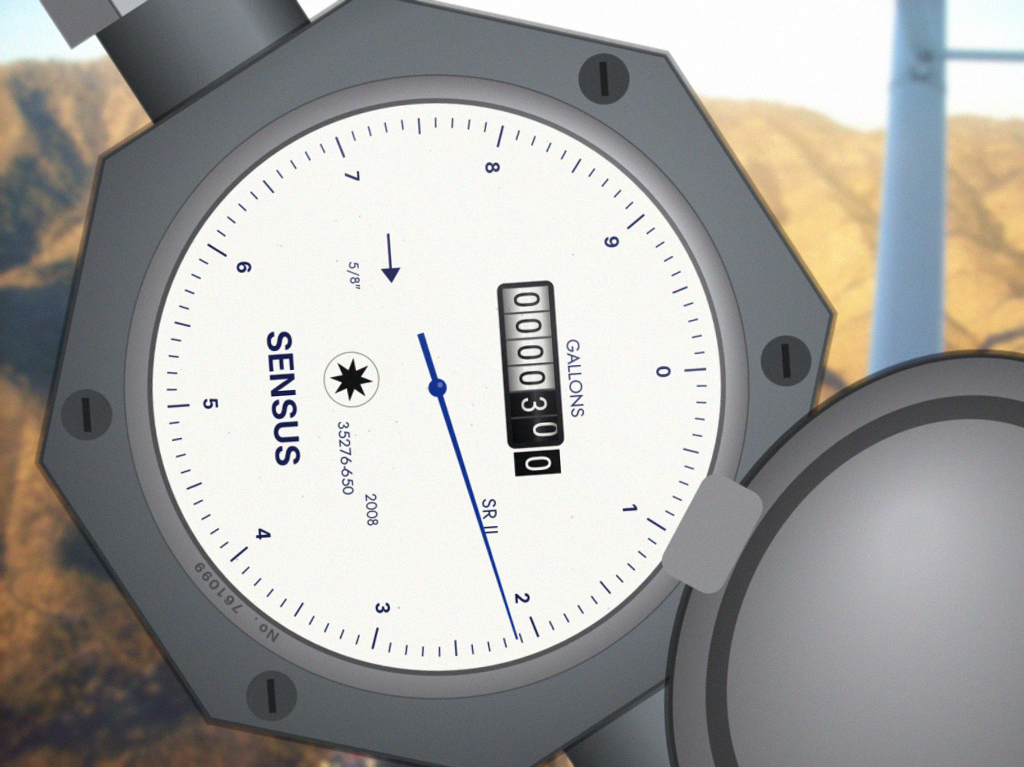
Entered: 302.1 gal
